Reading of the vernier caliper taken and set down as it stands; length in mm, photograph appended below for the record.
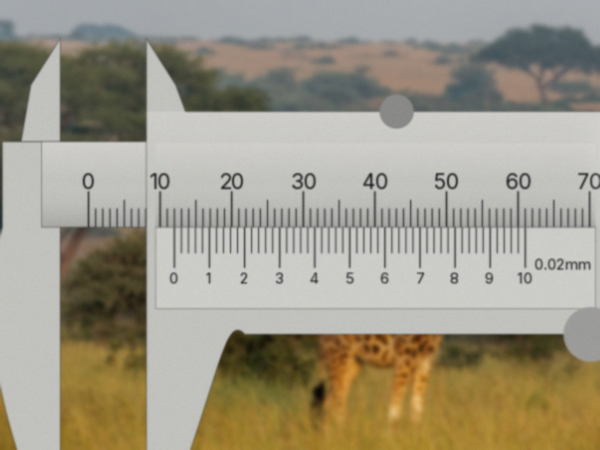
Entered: 12.0 mm
